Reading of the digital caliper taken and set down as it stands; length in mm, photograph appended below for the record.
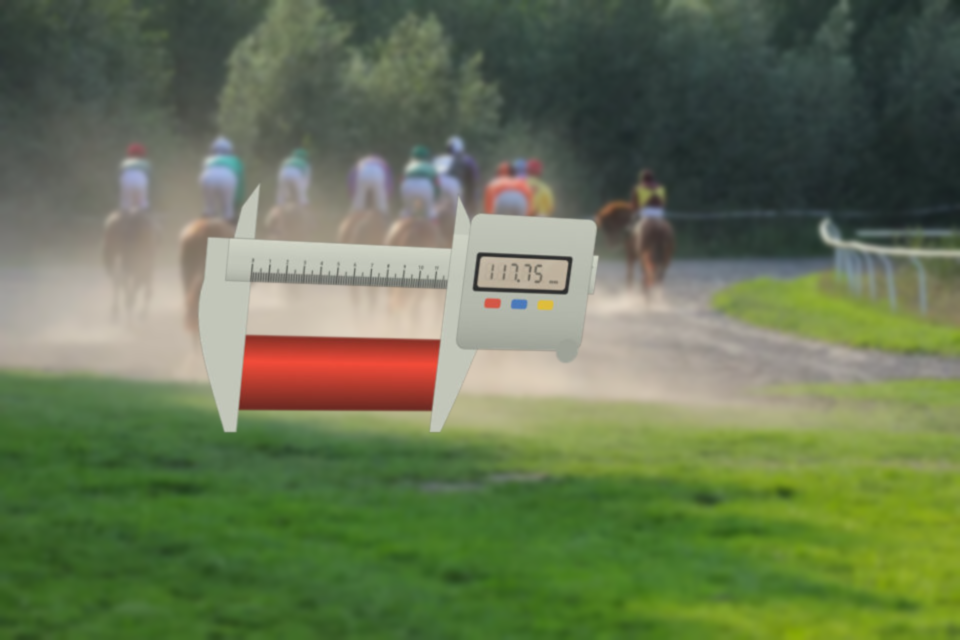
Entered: 117.75 mm
